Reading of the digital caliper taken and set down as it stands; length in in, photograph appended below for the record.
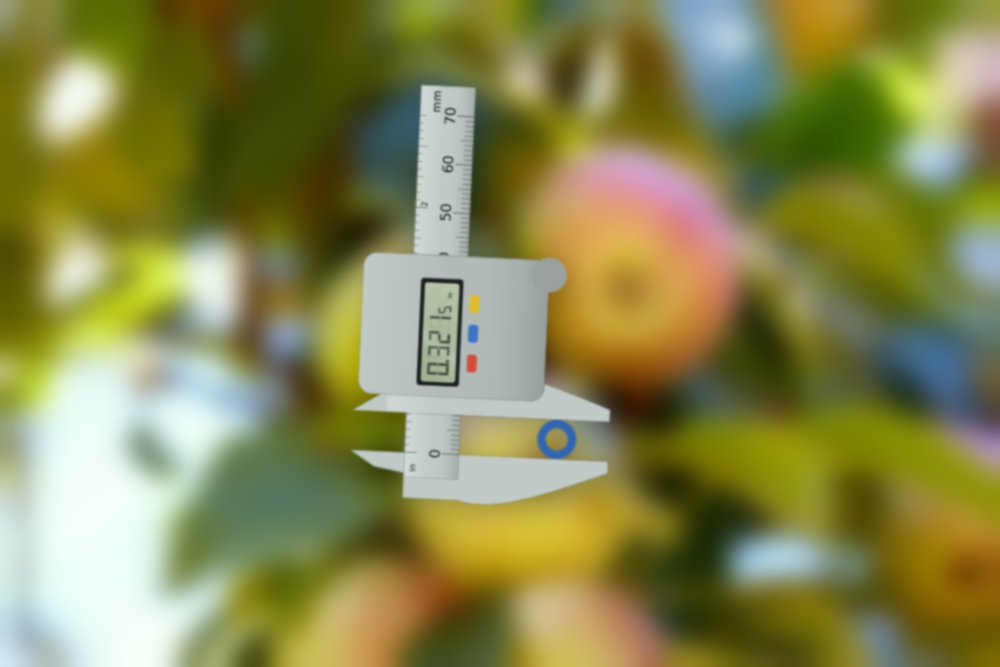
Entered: 0.3215 in
